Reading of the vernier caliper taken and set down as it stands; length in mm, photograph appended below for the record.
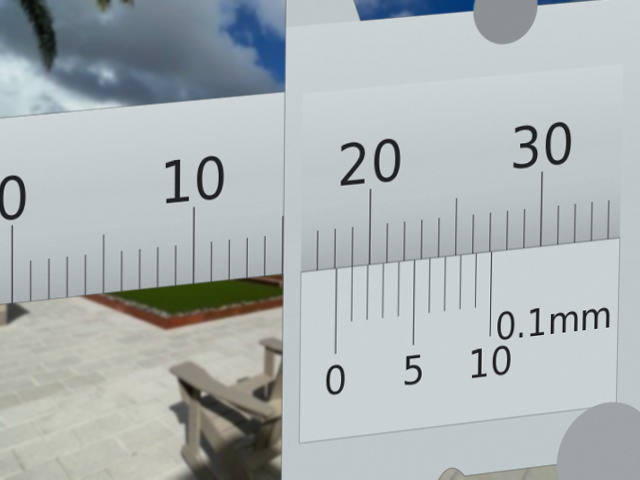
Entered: 18.1 mm
